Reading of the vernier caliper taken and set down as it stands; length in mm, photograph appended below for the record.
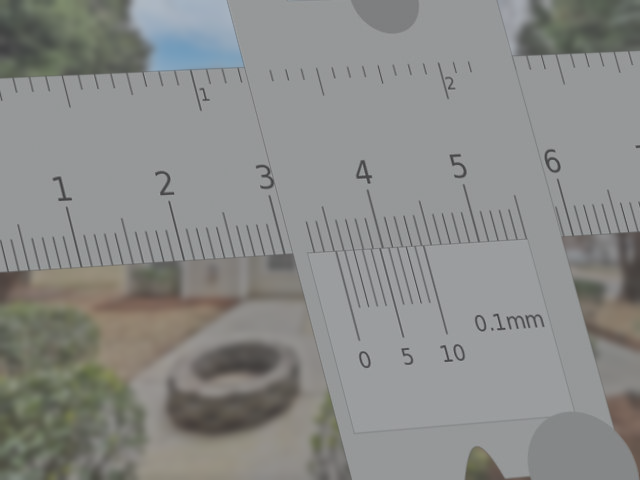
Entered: 35.2 mm
